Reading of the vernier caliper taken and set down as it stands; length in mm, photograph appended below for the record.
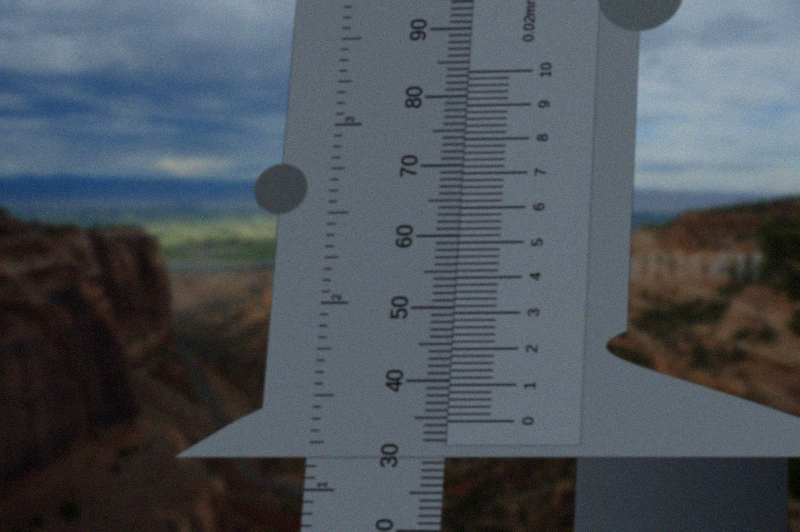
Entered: 34.5 mm
